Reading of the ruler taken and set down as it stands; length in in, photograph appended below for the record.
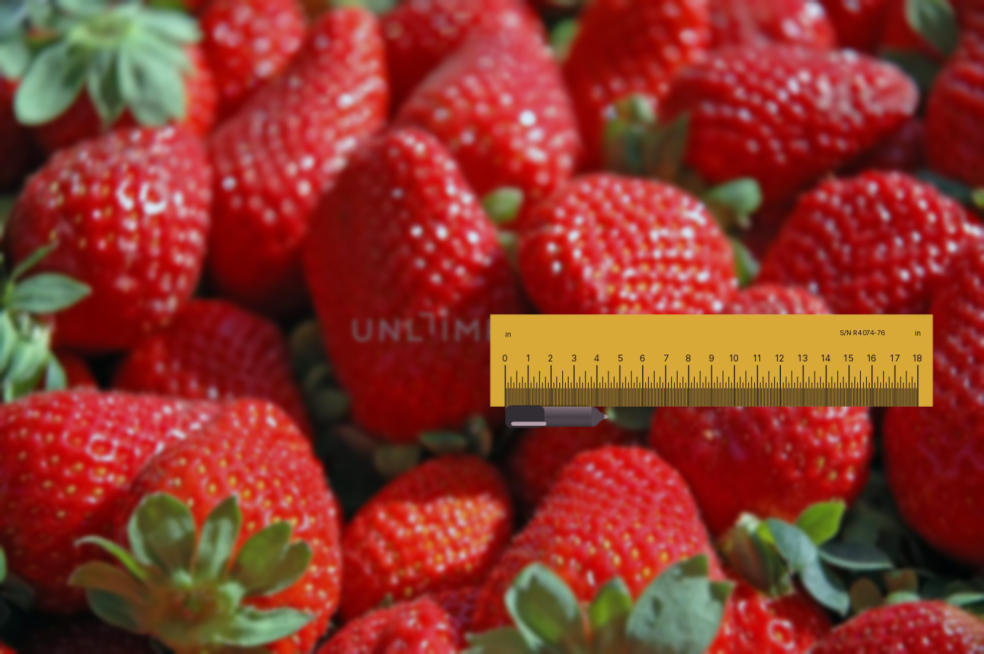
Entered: 4.5 in
